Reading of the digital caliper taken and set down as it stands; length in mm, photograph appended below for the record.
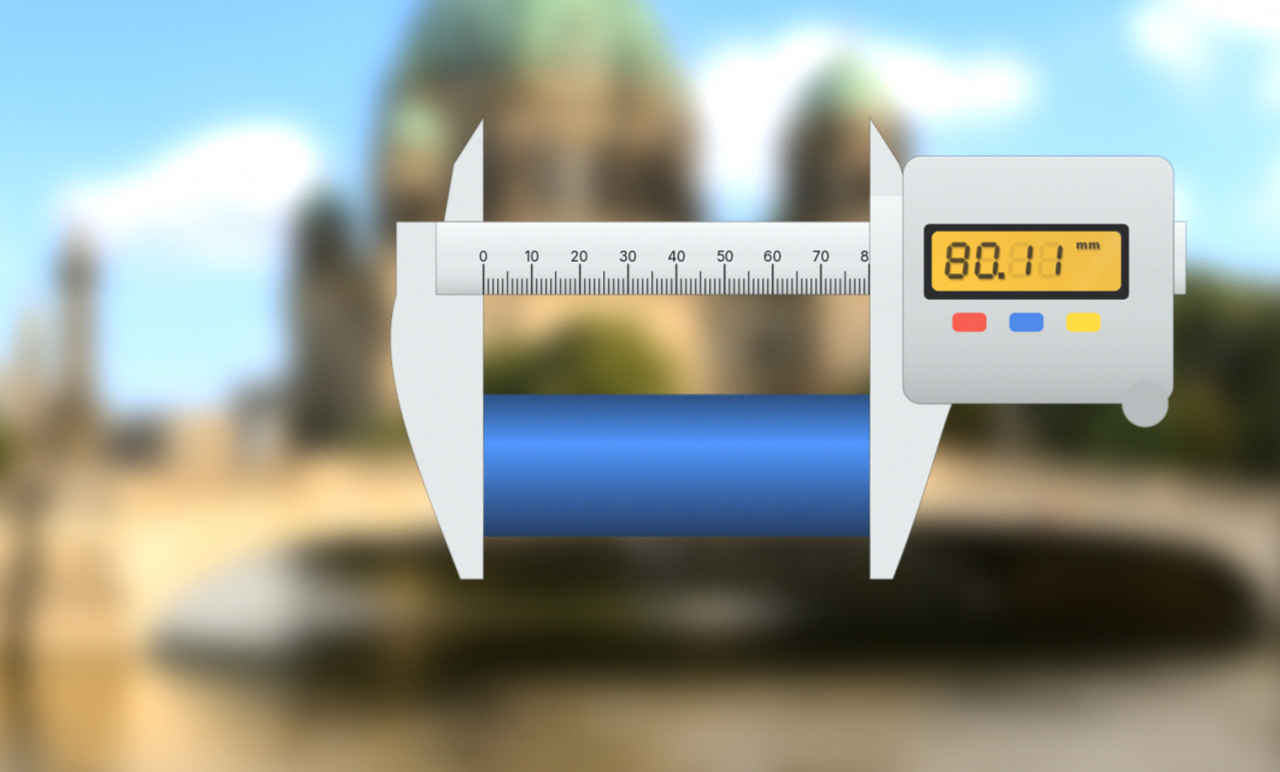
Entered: 80.11 mm
